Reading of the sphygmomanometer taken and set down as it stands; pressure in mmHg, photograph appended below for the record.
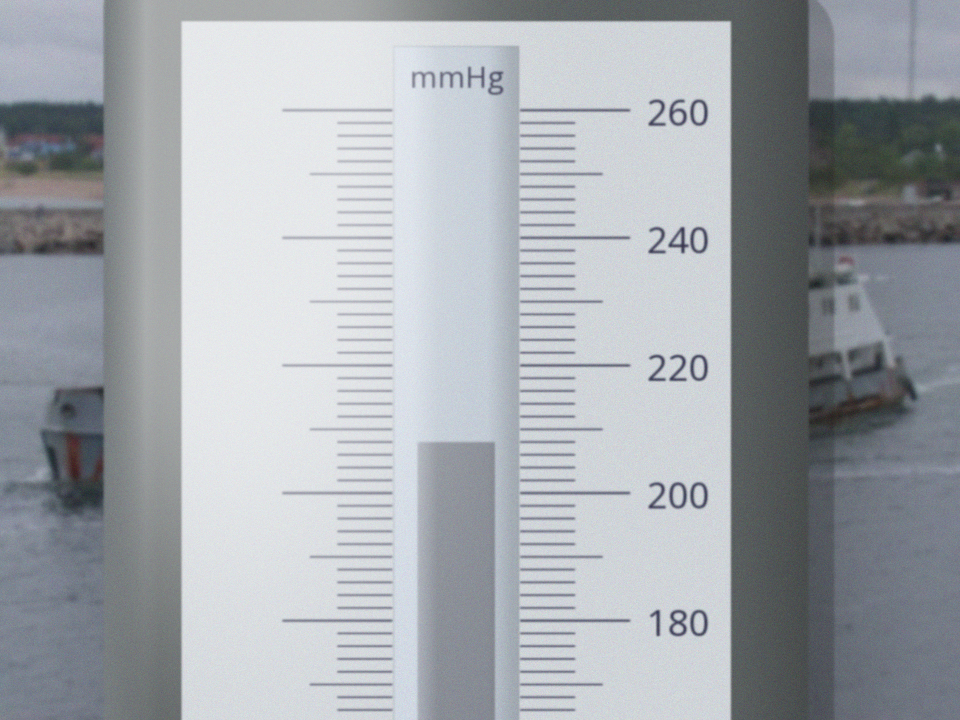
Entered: 208 mmHg
